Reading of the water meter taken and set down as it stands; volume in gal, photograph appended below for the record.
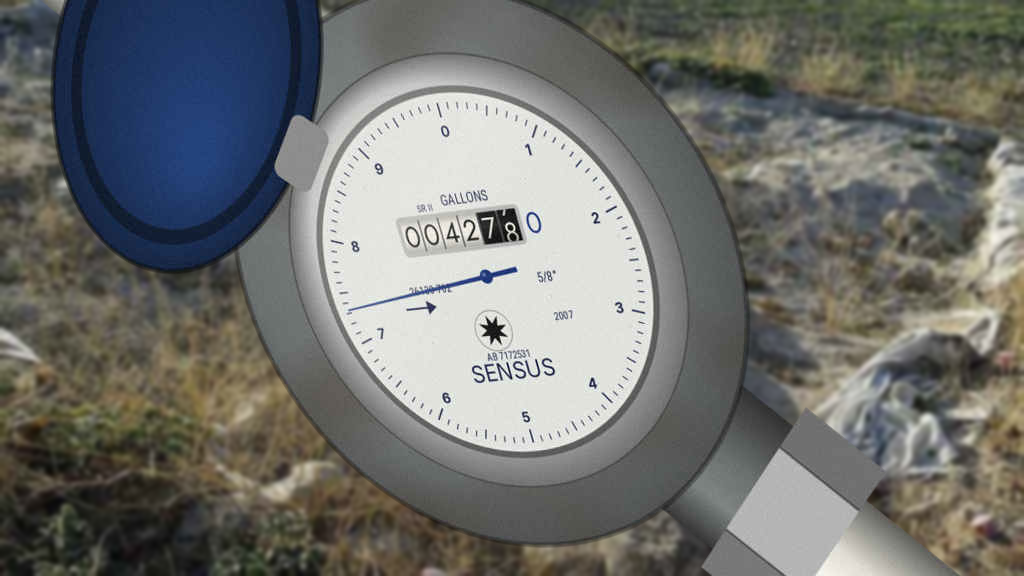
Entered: 42777.3 gal
